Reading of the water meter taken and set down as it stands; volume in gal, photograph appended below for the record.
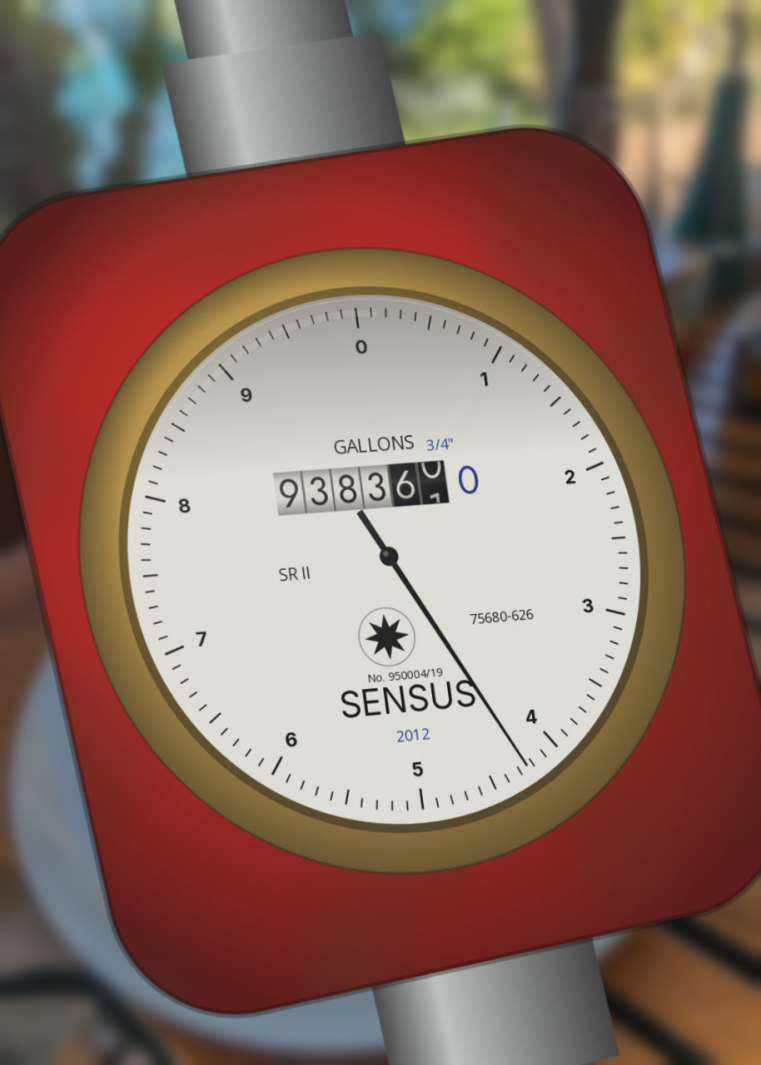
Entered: 9383604.2 gal
